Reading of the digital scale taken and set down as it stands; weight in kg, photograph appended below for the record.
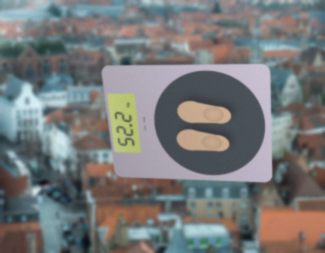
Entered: 52.2 kg
